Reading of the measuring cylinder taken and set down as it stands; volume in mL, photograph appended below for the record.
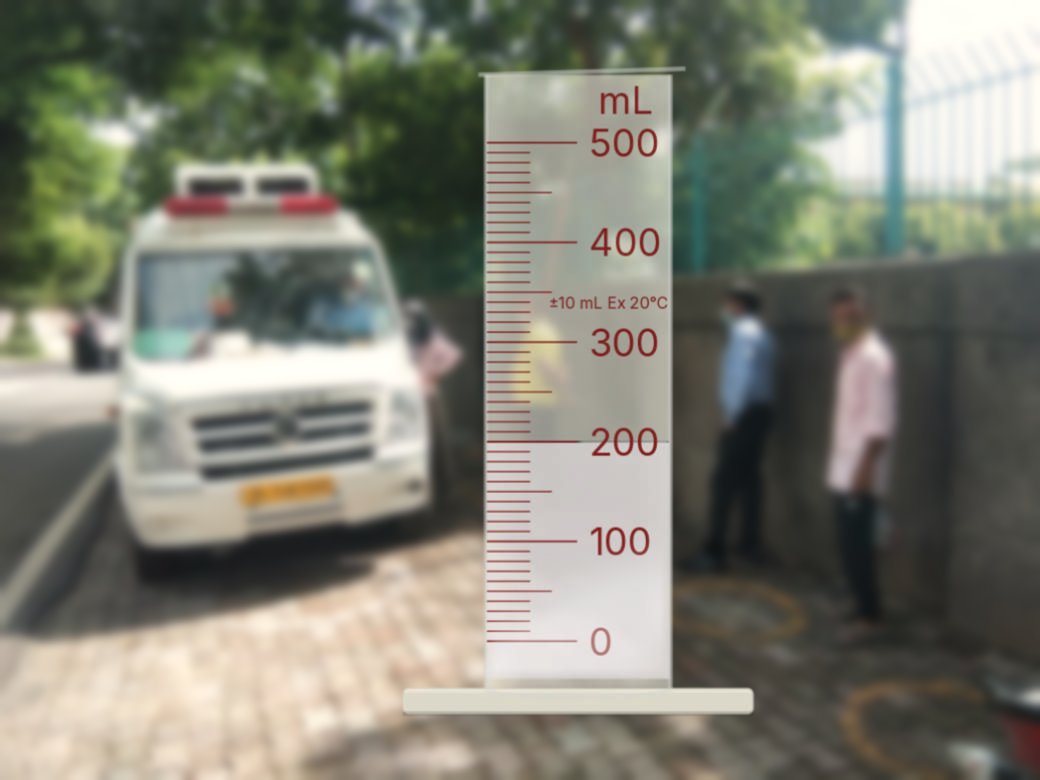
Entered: 200 mL
